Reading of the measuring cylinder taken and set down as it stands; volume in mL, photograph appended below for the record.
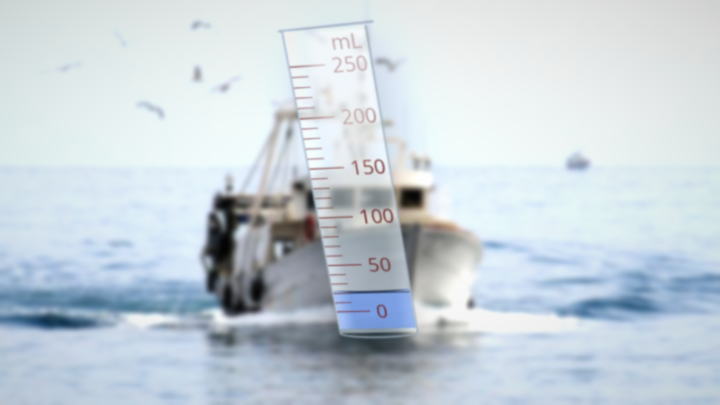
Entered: 20 mL
